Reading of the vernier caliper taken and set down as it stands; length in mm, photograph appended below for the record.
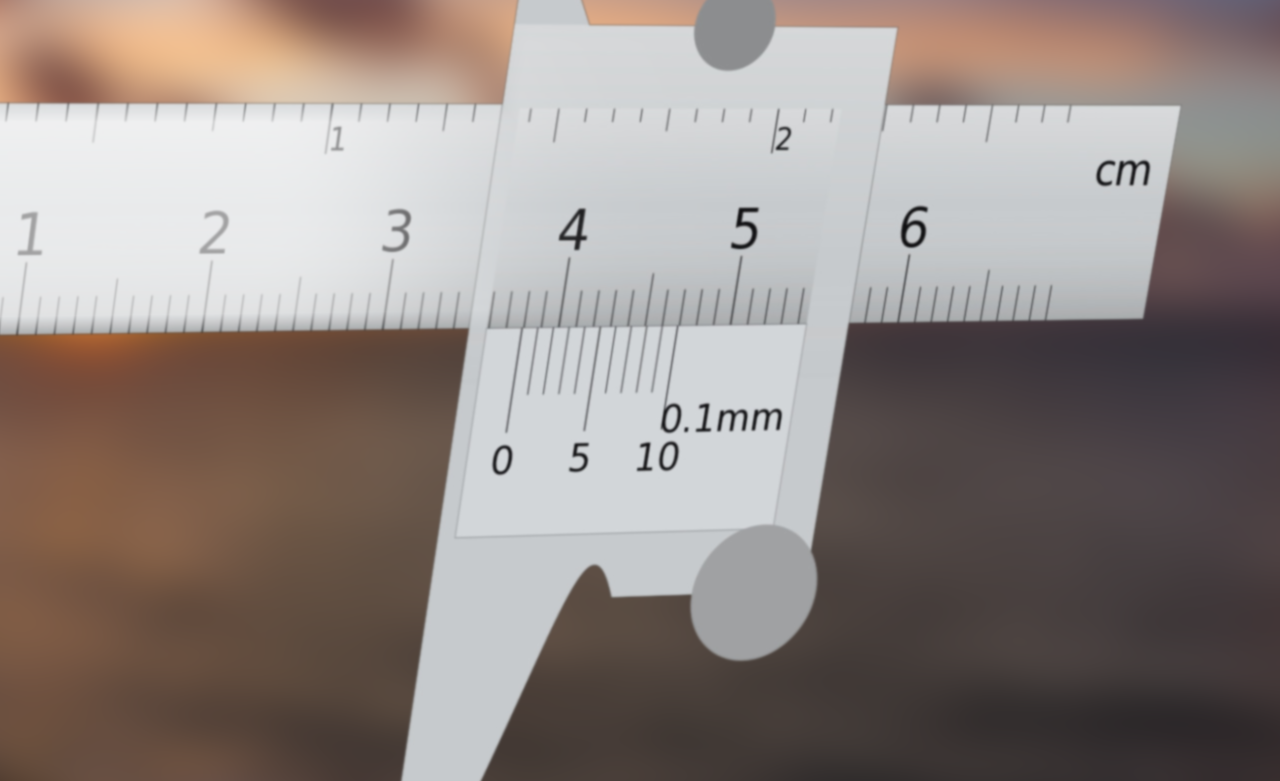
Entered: 37.9 mm
